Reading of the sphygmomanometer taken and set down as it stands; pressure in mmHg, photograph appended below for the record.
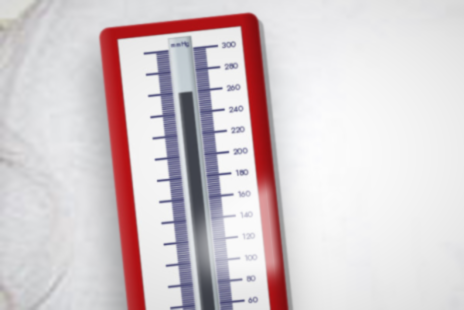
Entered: 260 mmHg
